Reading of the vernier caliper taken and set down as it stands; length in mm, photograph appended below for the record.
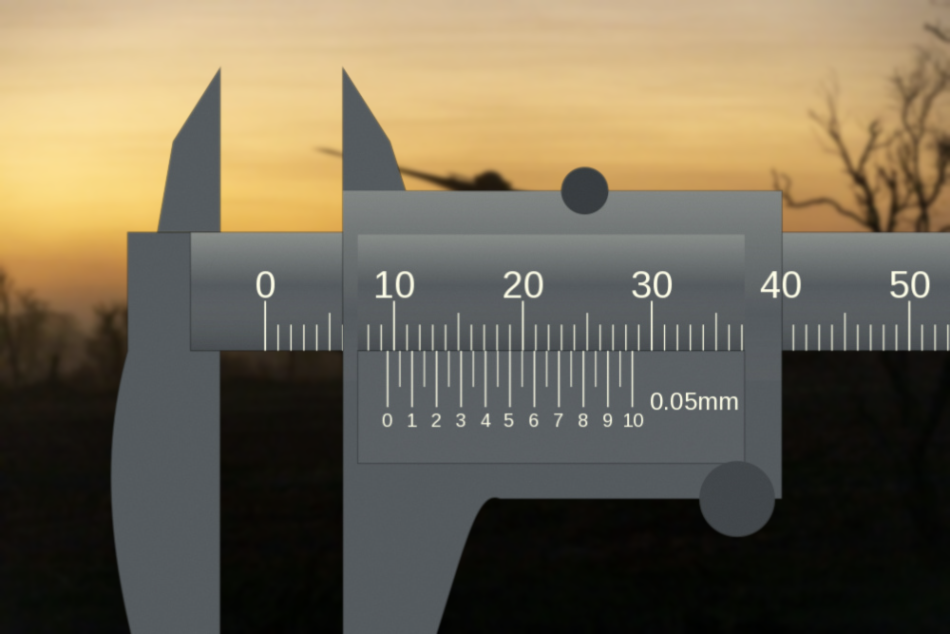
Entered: 9.5 mm
